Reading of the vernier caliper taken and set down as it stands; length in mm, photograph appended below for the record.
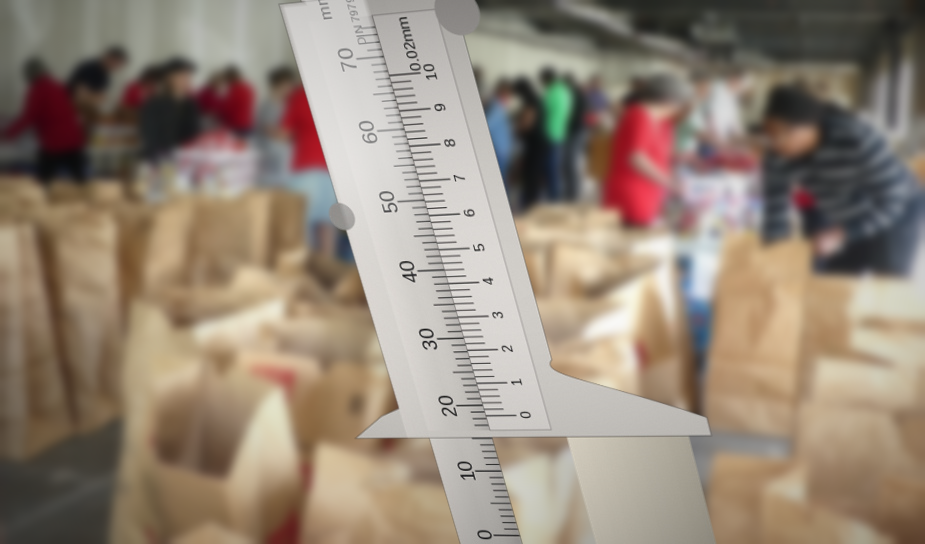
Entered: 18.4 mm
